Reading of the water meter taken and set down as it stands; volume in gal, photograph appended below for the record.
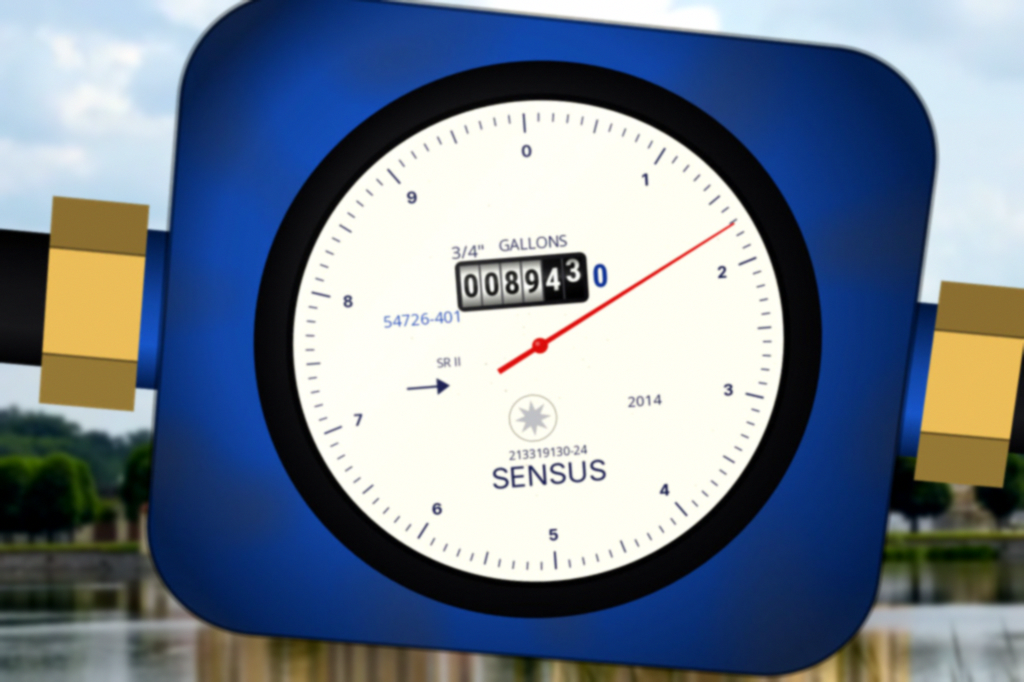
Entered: 89431.7 gal
